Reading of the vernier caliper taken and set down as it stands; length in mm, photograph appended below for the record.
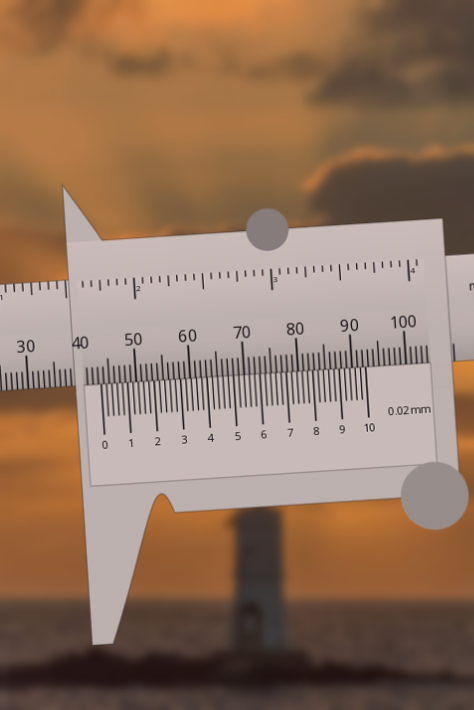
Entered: 43.5 mm
